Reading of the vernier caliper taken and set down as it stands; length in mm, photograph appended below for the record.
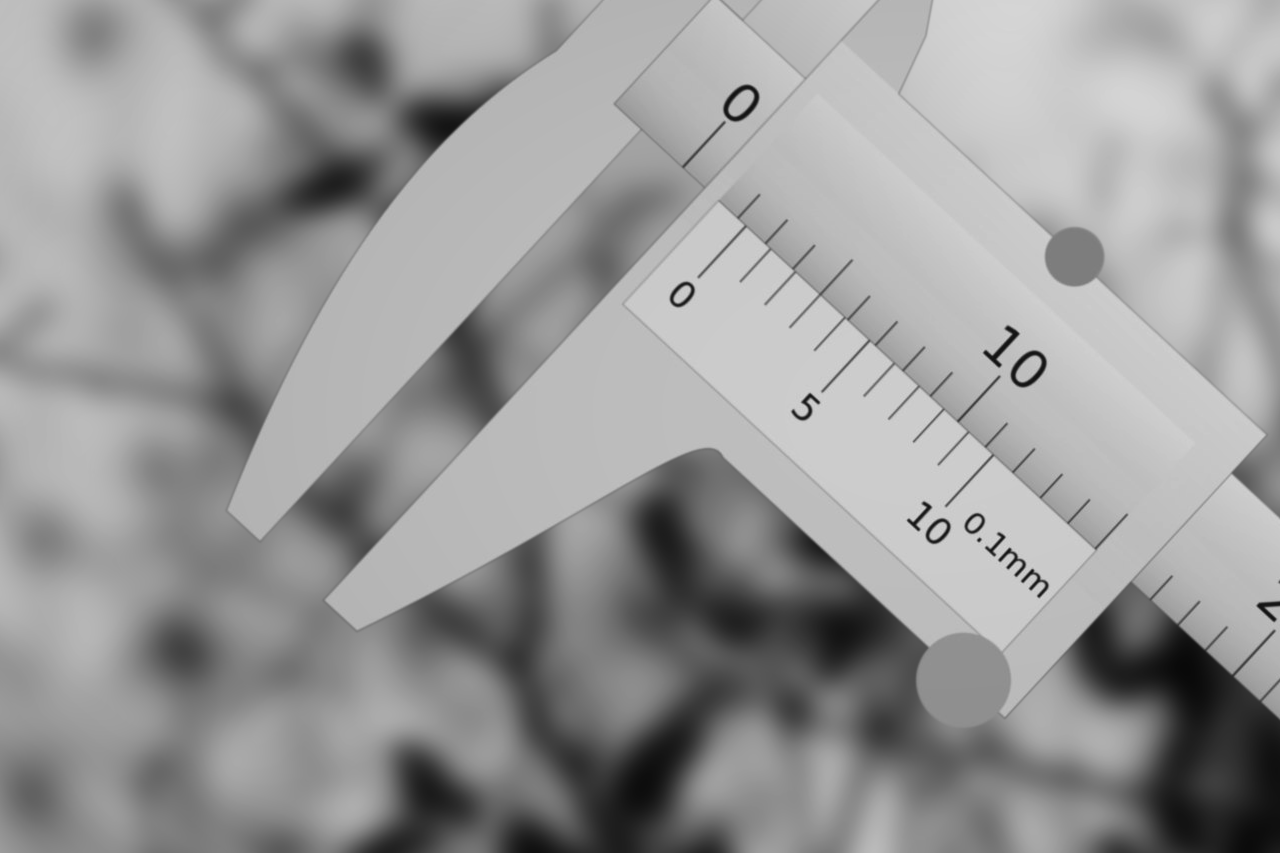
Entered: 2.3 mm
